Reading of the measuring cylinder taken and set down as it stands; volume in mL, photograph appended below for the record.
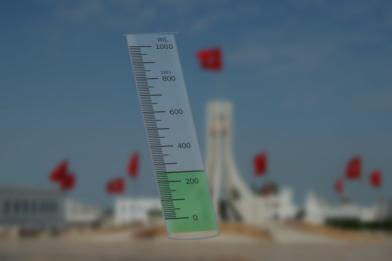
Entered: 250 mL
